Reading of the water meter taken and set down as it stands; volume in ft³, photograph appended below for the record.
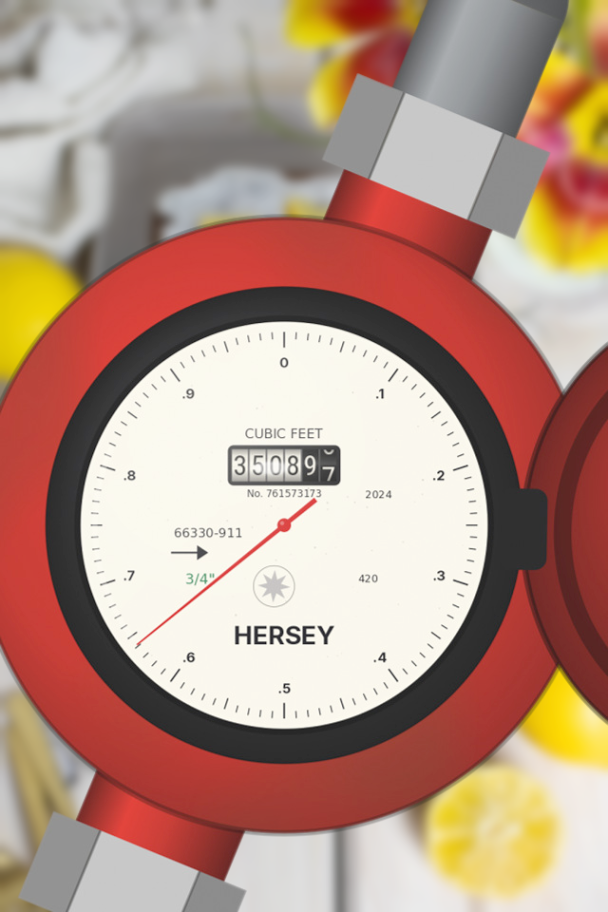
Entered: 350896.64 ft³
